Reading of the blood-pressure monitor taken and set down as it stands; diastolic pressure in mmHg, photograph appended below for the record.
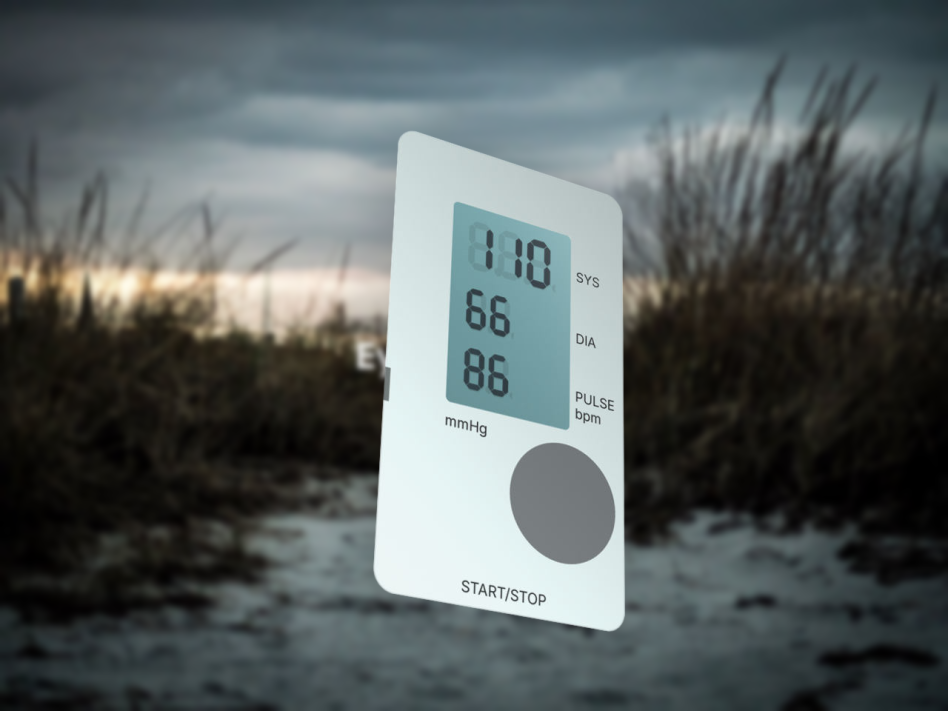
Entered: 66 mmHg
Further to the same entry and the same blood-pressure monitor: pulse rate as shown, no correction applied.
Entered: 86 bpm
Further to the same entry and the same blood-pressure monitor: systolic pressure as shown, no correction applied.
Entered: 110 mmHg
